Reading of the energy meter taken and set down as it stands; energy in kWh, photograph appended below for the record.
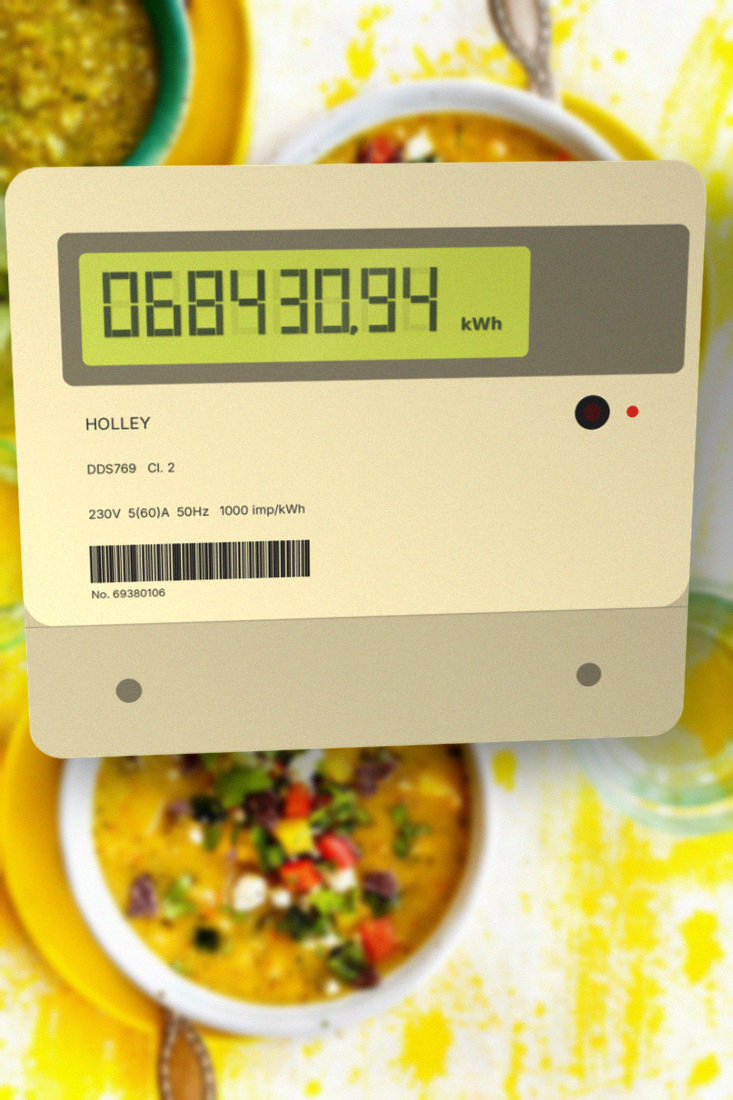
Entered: 68430.94 kWh
